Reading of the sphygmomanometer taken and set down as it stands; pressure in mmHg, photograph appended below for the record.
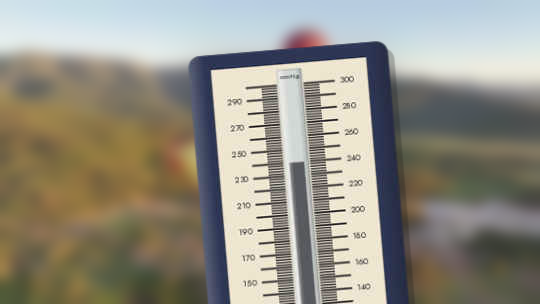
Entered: 240 mmHg
